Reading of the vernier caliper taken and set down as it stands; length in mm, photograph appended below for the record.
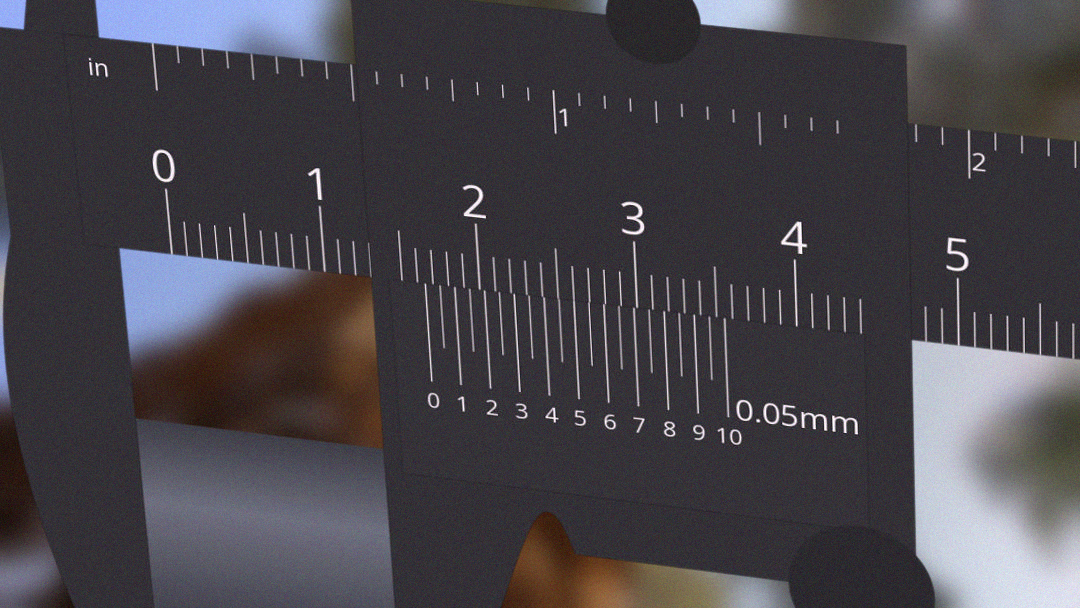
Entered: 16.5 mm
